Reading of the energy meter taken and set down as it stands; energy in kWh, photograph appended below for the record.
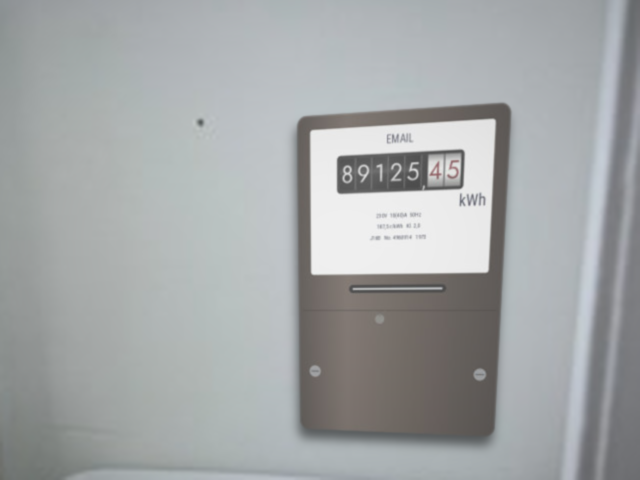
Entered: 89125.45 kWh
